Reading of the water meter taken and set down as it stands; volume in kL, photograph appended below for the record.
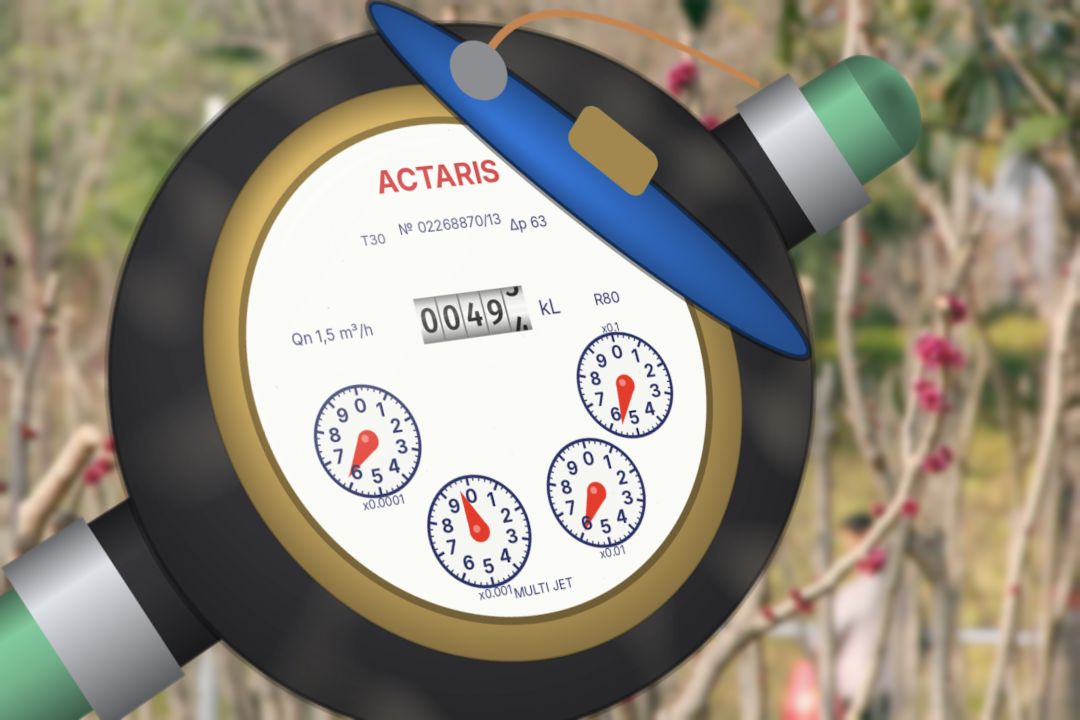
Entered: 493.5596 kL
